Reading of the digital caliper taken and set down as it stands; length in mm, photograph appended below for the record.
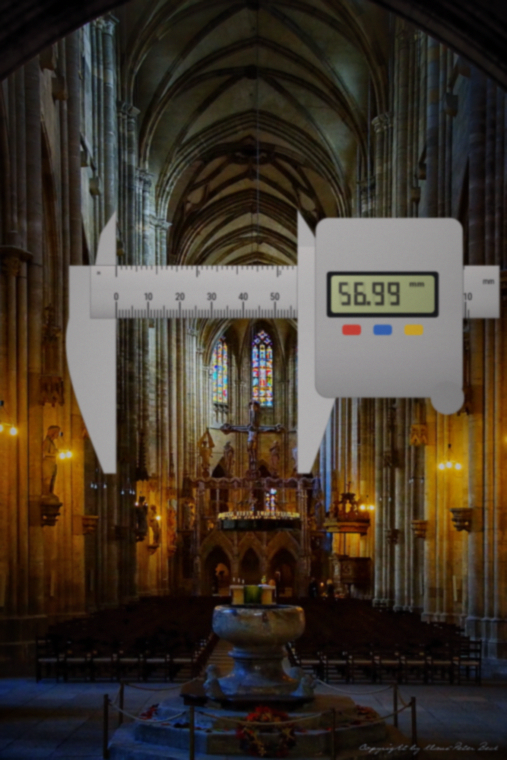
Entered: 56.99 mm
